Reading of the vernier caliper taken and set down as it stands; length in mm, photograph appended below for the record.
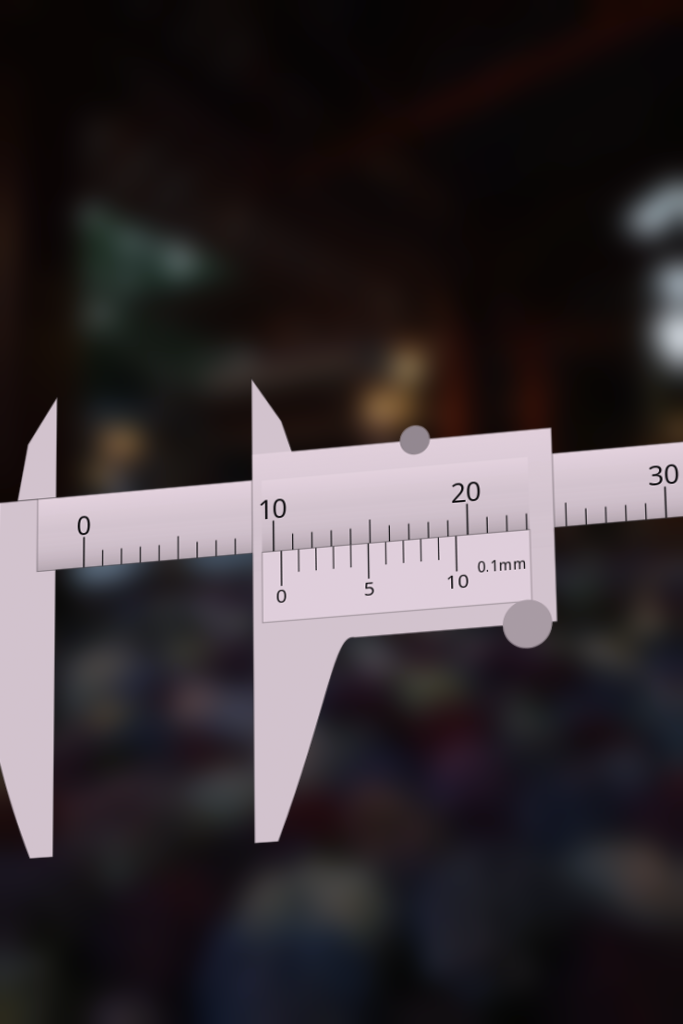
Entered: 10.4 mm
